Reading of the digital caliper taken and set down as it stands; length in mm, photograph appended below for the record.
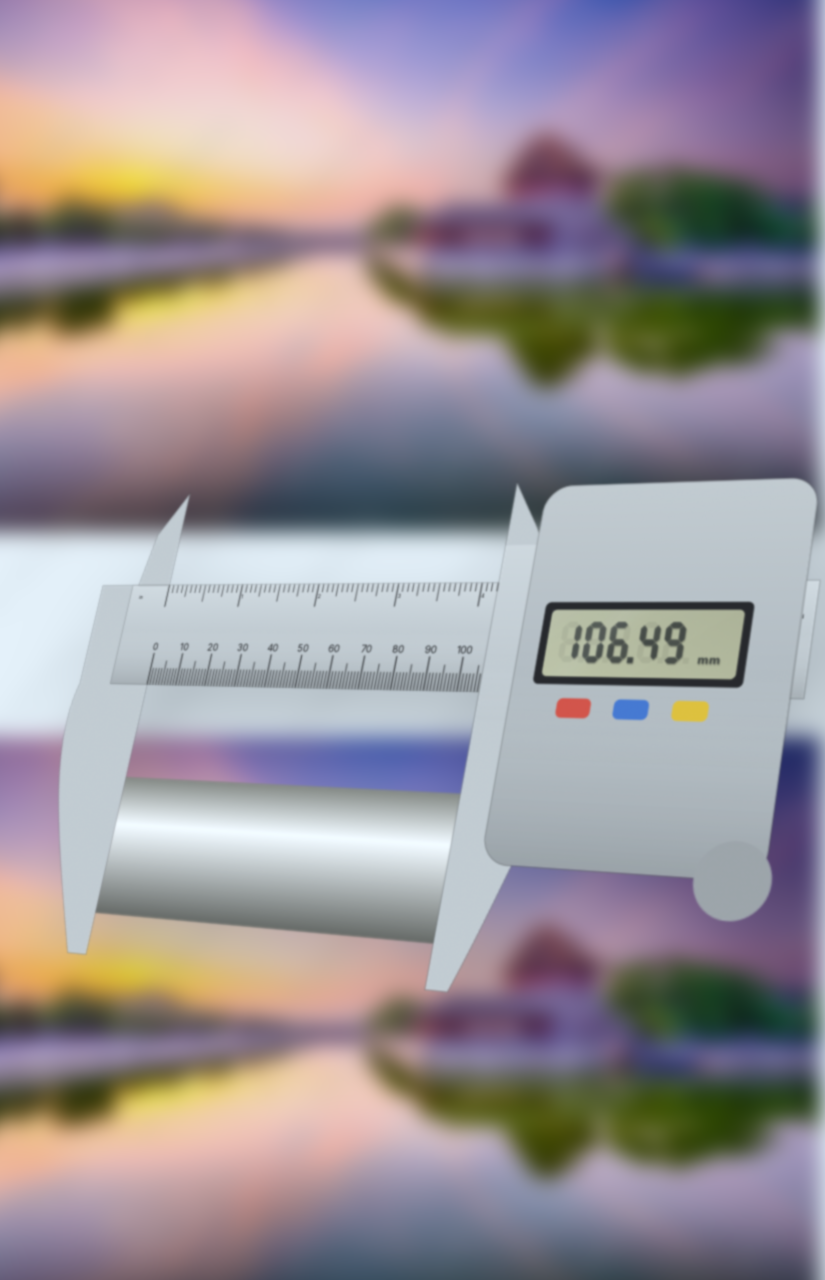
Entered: 106.49 mm
